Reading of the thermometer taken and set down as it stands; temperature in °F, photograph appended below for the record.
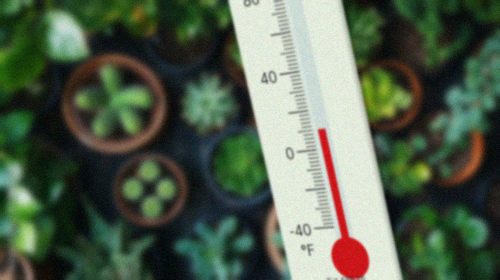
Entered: 10 °F
